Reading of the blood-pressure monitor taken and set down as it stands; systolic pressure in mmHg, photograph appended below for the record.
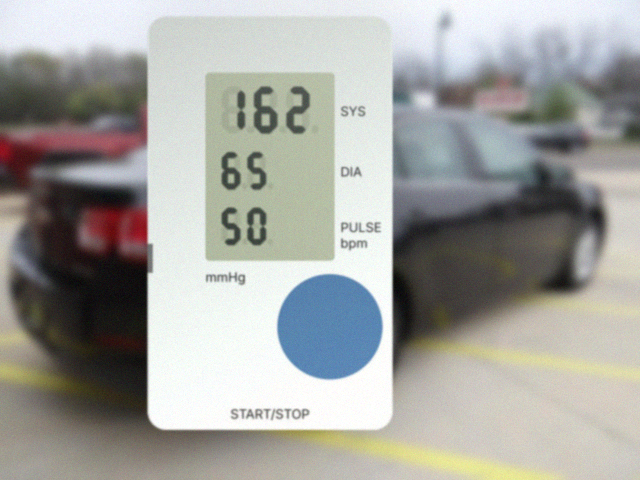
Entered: 162 mmHg
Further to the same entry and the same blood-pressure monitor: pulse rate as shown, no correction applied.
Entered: 50 bpm
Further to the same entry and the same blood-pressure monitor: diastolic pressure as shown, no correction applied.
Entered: 65 mmHg
